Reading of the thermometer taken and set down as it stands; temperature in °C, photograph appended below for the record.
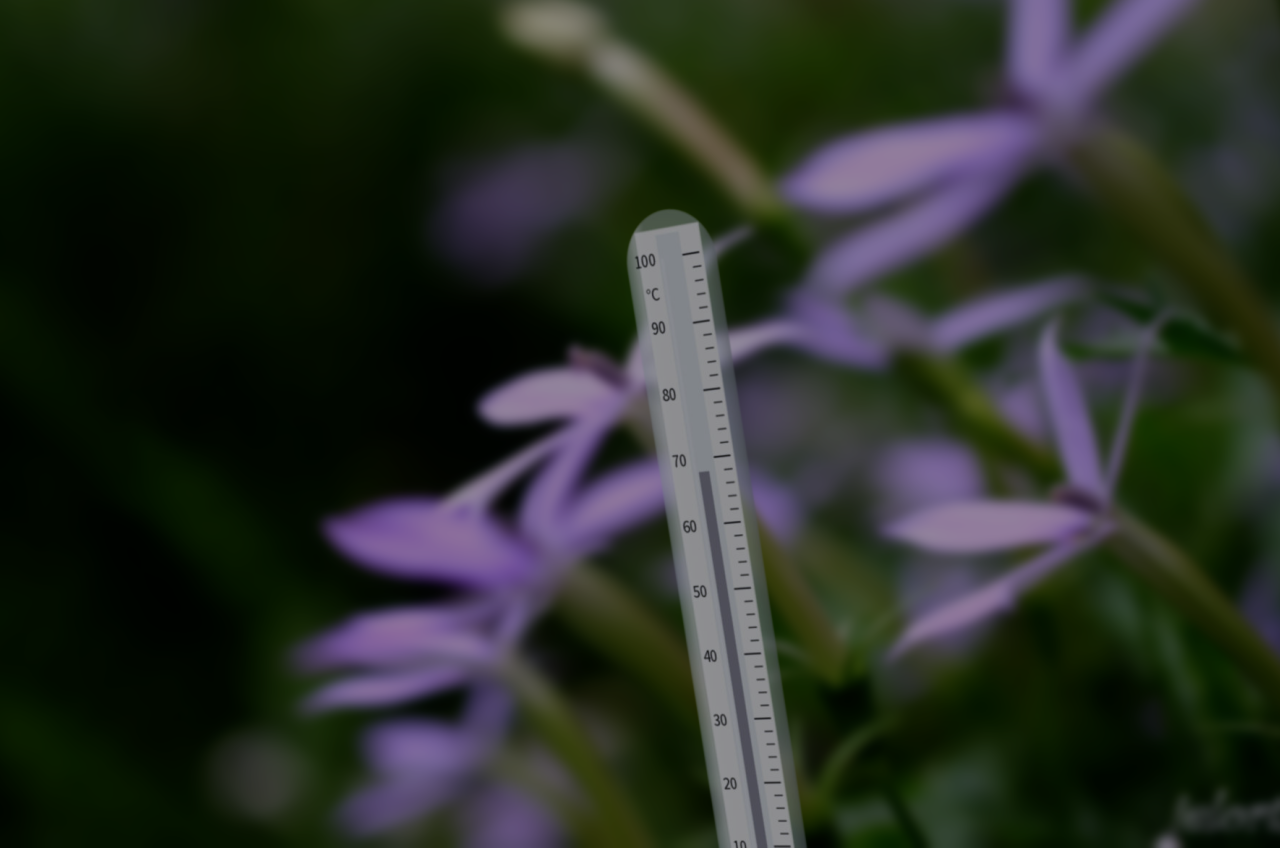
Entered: 68 °C
